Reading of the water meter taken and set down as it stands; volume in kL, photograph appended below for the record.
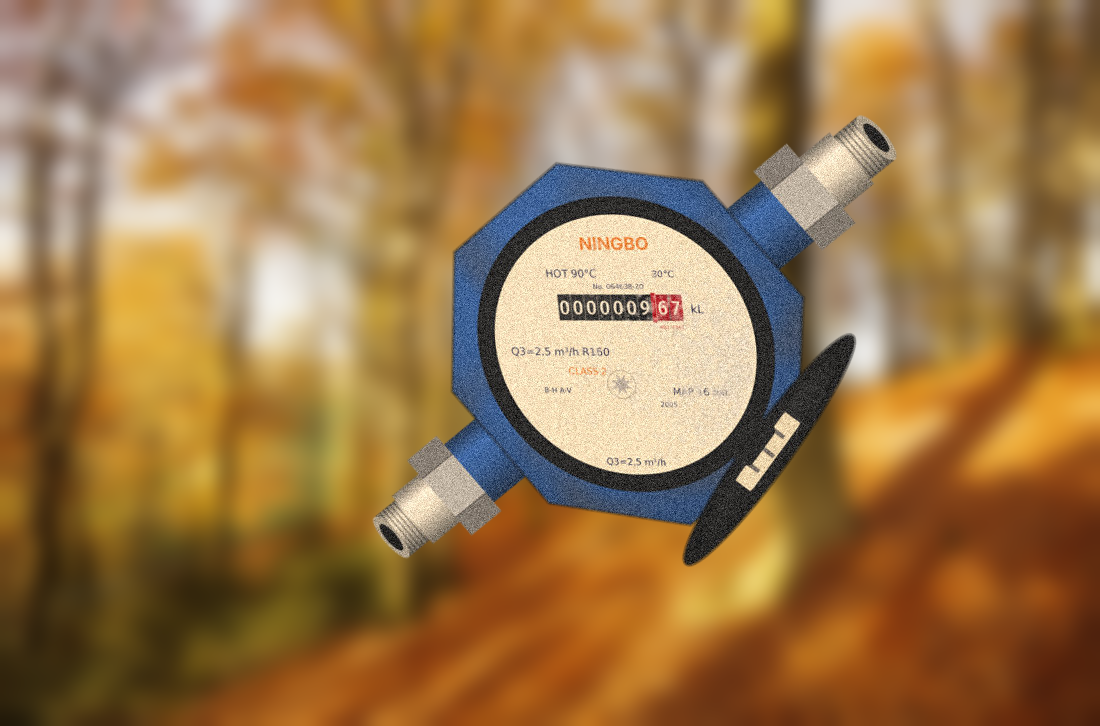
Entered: 9.67 kL
